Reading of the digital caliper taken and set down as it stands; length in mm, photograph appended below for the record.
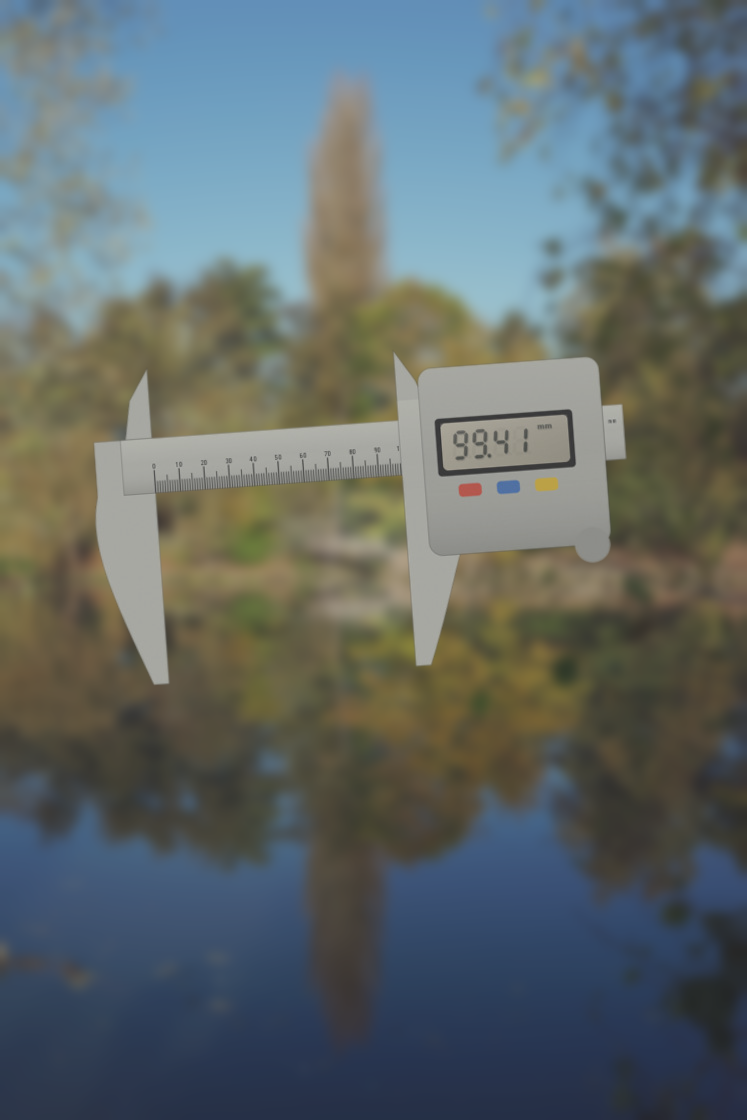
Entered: 99.41 mm
